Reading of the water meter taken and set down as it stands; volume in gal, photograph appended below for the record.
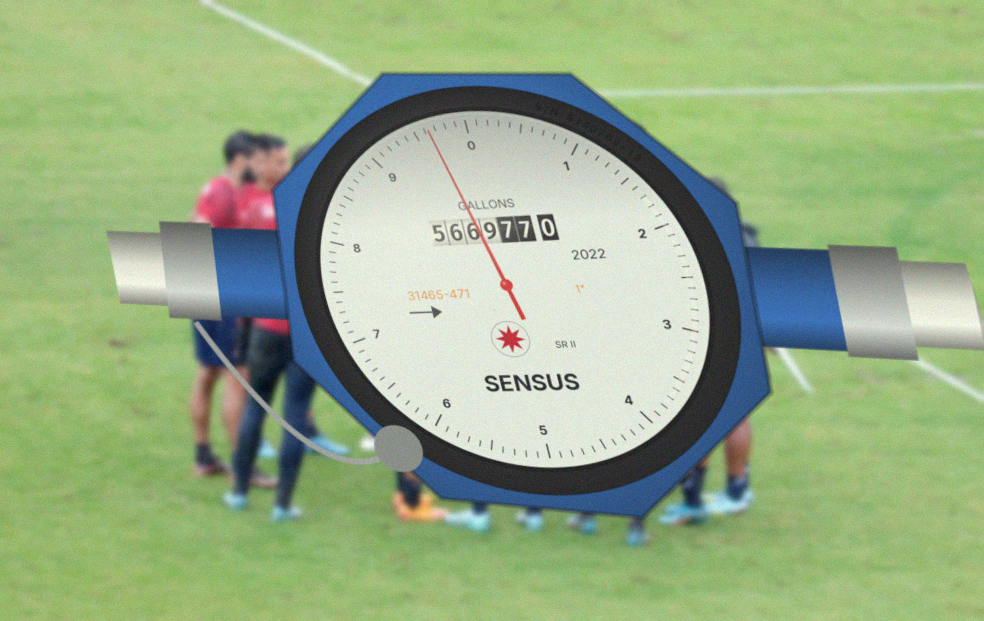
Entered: 5669769.6 gal
